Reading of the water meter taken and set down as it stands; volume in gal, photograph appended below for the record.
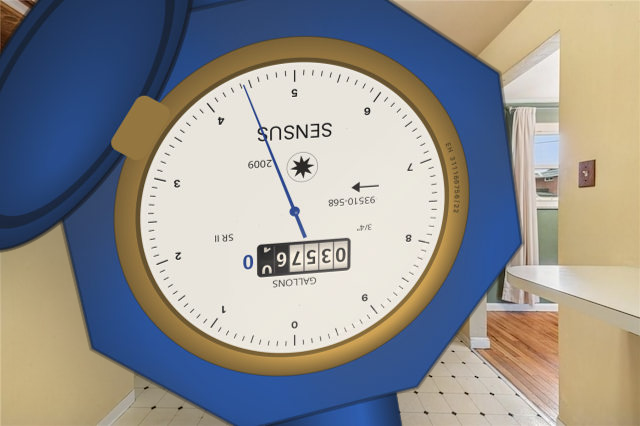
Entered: 357604.4 gal
